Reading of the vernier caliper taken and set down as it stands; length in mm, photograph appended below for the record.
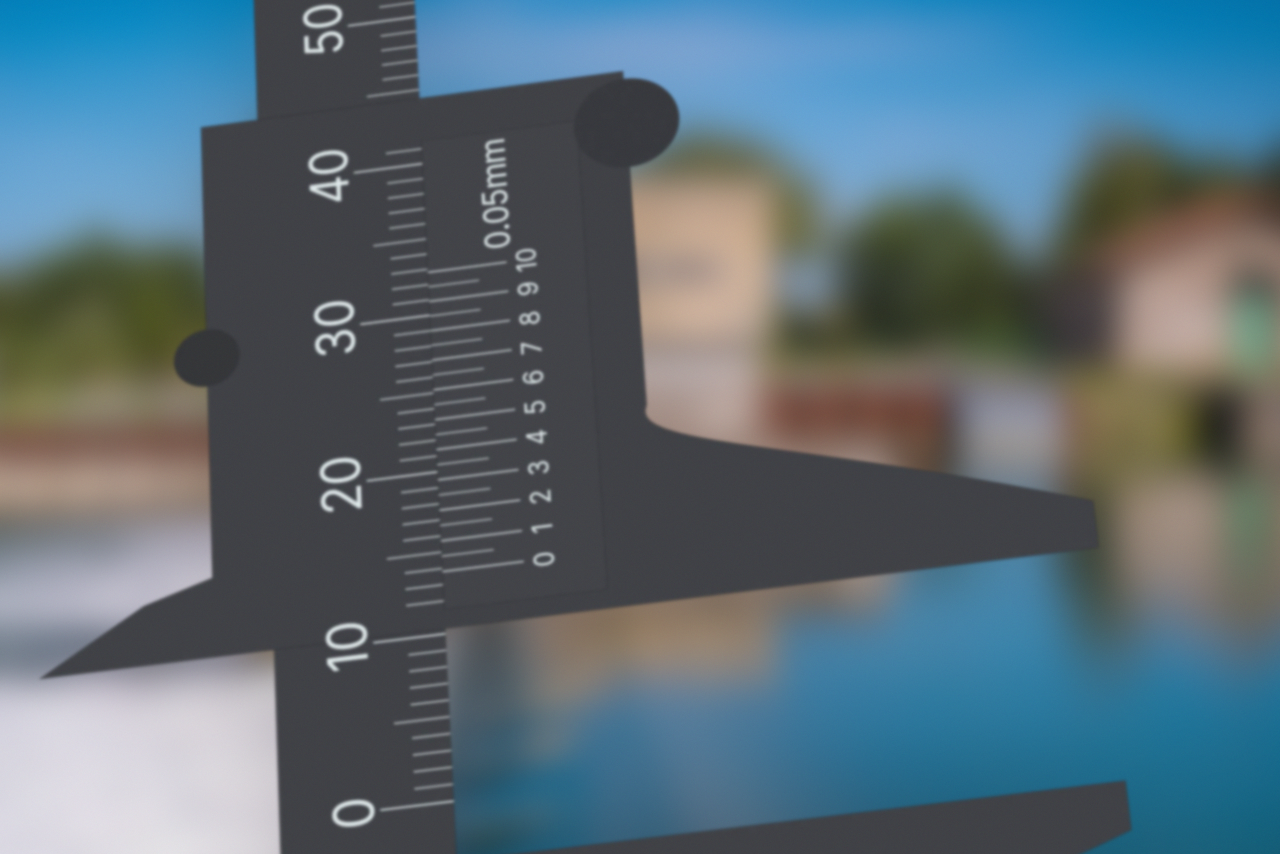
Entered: 13.8 mm
